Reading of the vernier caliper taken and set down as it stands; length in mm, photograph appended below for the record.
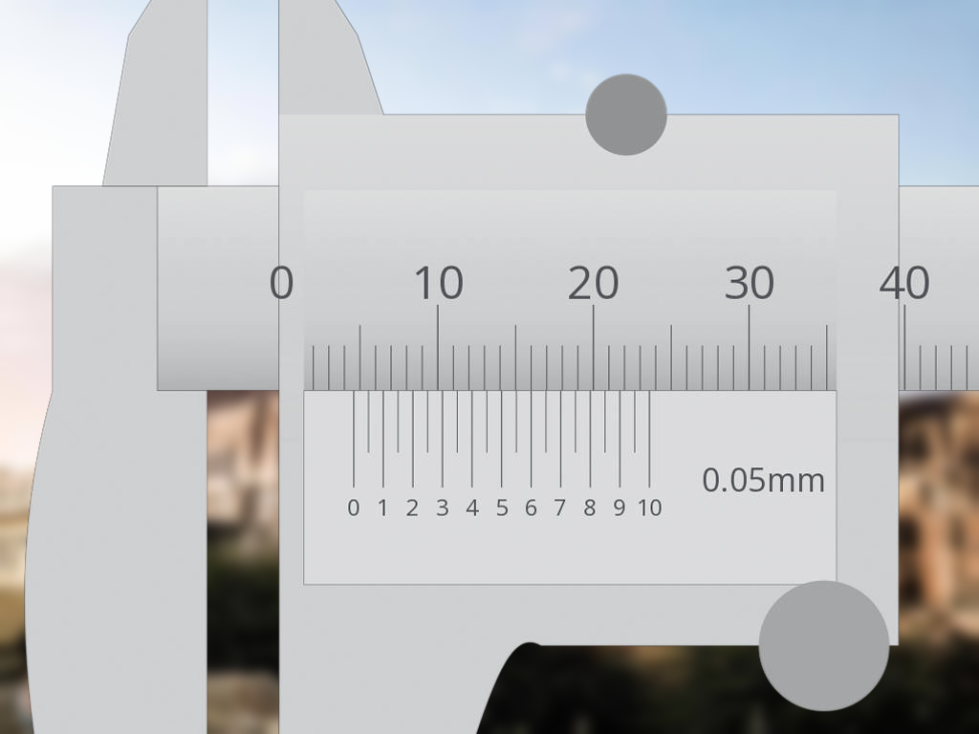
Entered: 4.6 mm
